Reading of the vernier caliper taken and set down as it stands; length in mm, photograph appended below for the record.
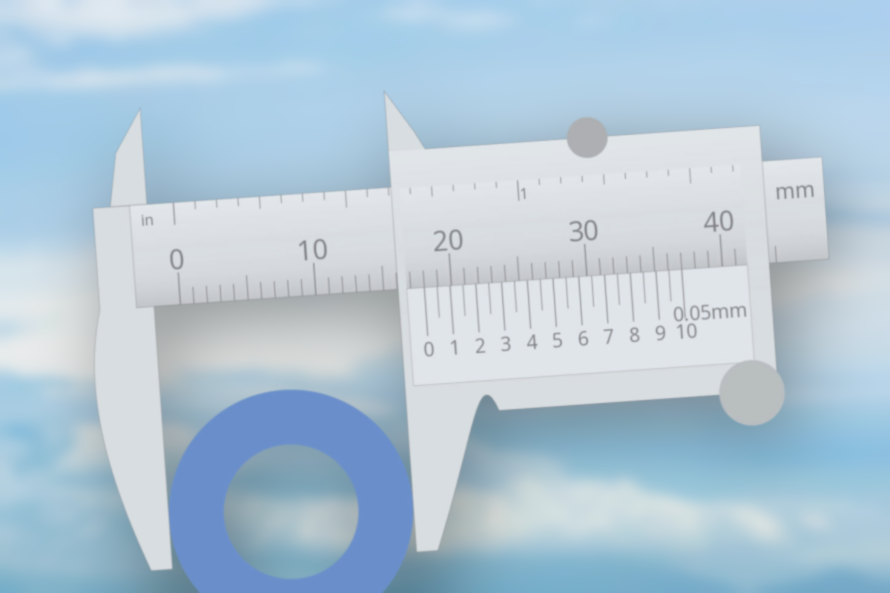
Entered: 18.0 mm
